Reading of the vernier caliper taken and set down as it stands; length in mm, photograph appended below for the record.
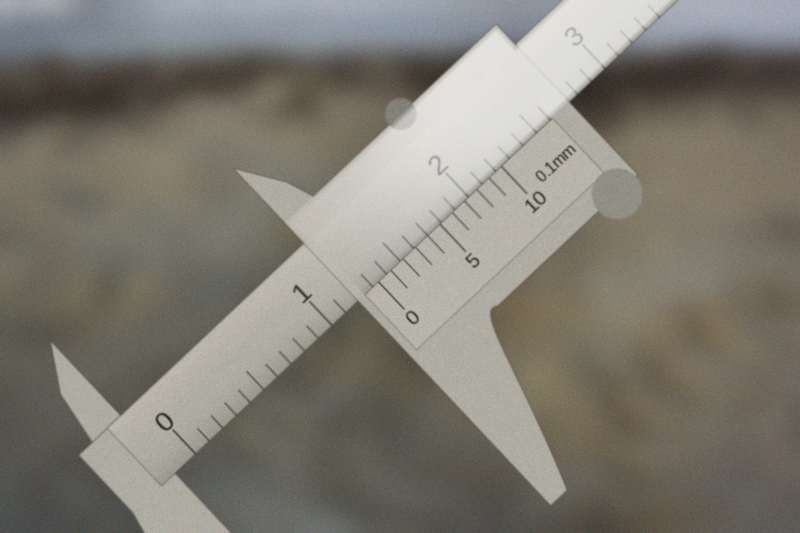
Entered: 13.4 mm
